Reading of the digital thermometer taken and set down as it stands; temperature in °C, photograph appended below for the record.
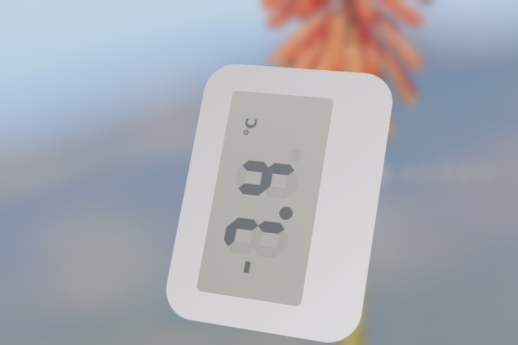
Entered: -7.4 °C
